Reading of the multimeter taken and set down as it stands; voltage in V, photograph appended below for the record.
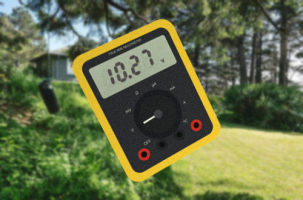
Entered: 10.27 V
